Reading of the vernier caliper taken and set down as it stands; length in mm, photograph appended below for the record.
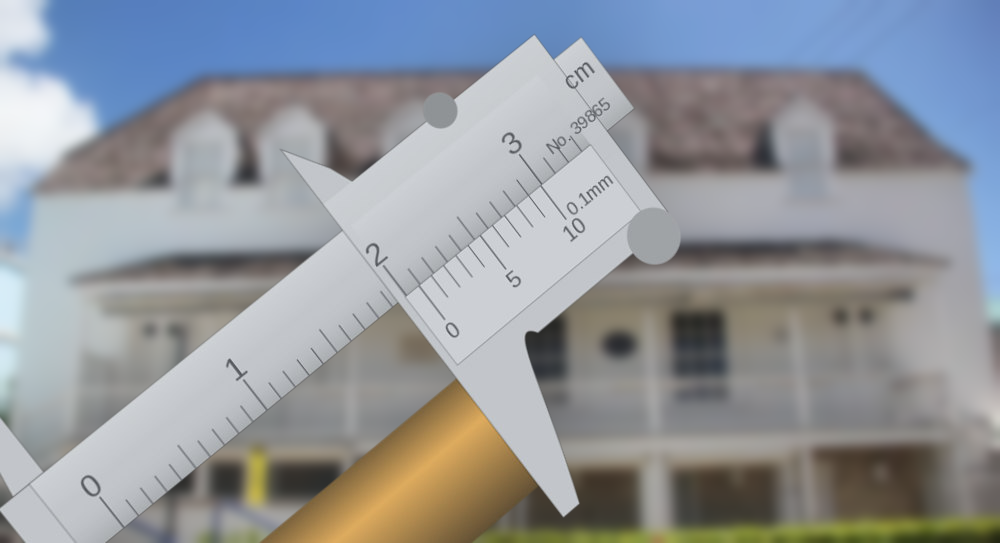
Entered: 20.9 mm
